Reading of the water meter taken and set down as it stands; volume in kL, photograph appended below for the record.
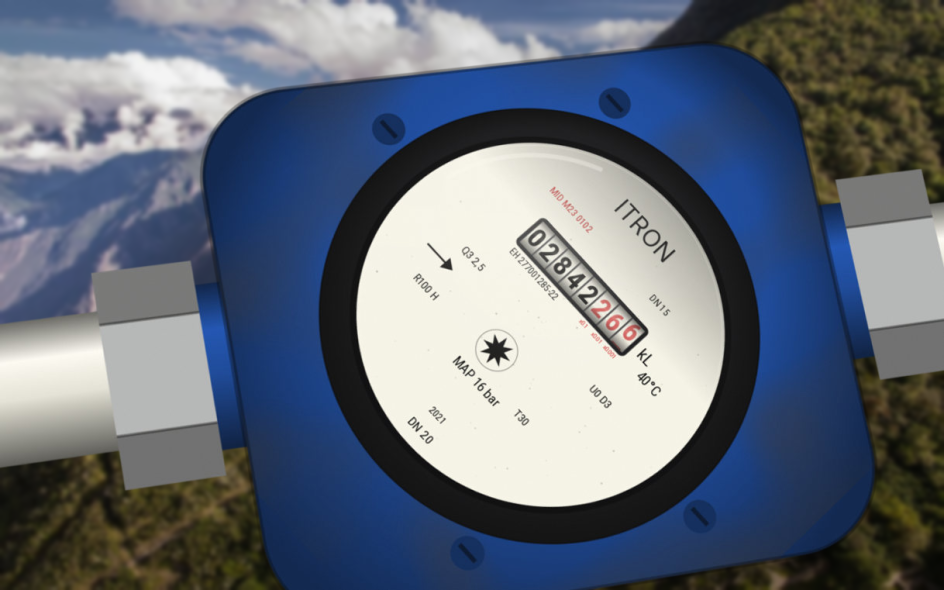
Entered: 2842.266 kL
